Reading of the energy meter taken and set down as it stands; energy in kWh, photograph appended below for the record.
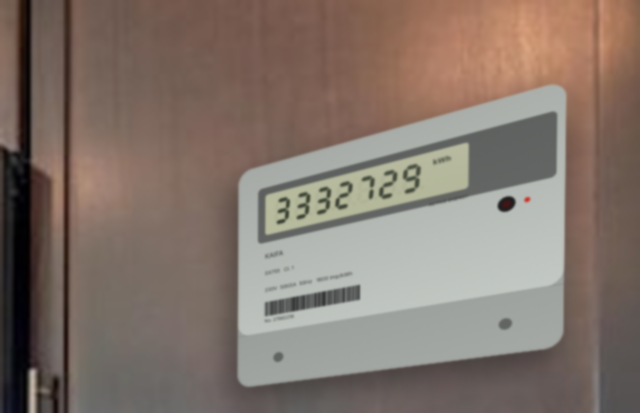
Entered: 3332729 kWh
